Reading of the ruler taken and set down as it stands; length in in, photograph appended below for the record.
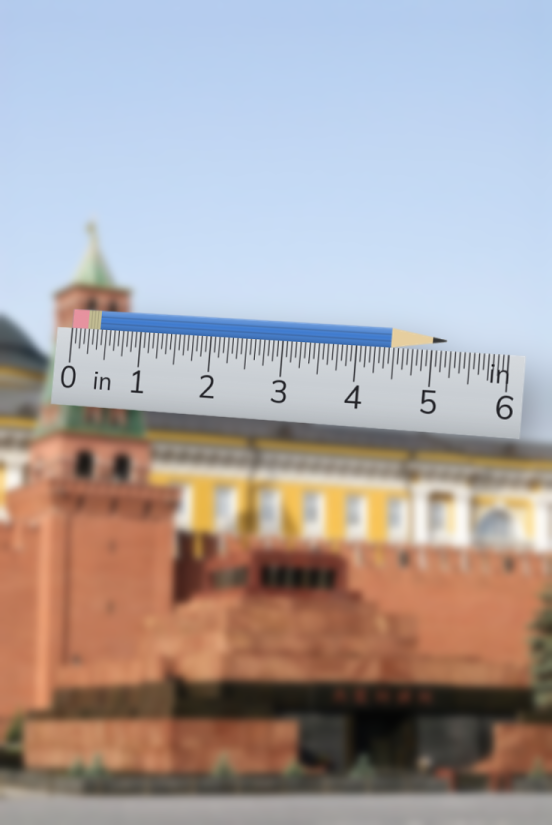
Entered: 5.1875 in
